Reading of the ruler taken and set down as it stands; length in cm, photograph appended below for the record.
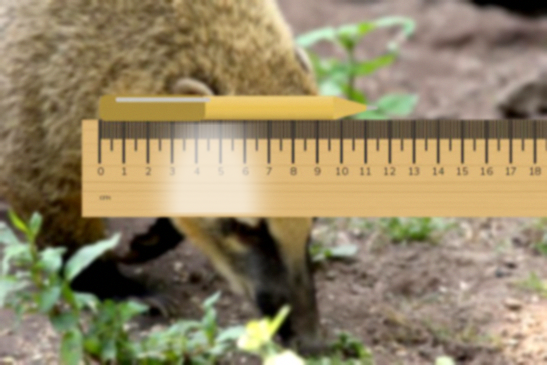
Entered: 11.5 cm
